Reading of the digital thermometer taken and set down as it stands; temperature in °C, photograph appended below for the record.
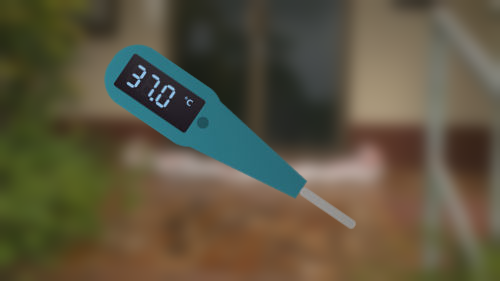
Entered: 37.0 °C
